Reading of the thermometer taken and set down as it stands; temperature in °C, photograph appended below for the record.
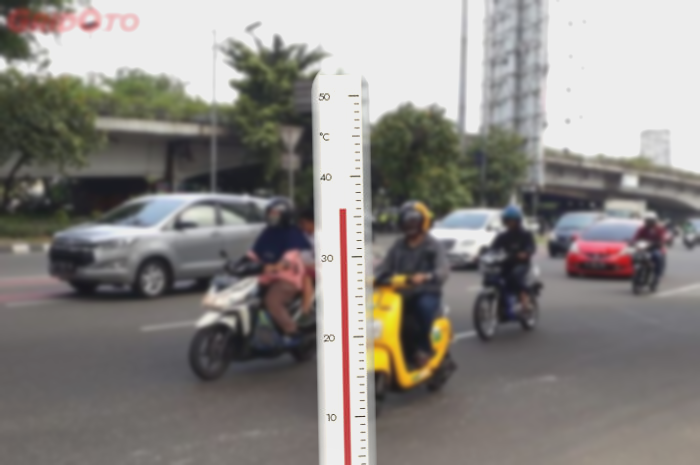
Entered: 36 °C
